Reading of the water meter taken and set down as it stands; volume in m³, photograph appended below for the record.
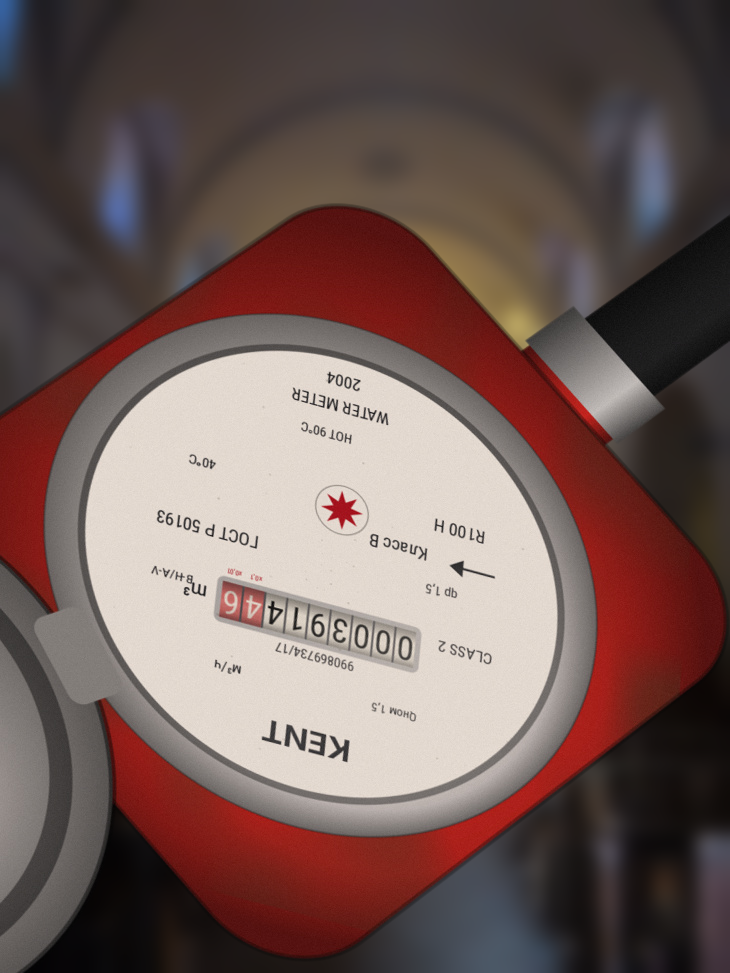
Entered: 3914.46 m³
